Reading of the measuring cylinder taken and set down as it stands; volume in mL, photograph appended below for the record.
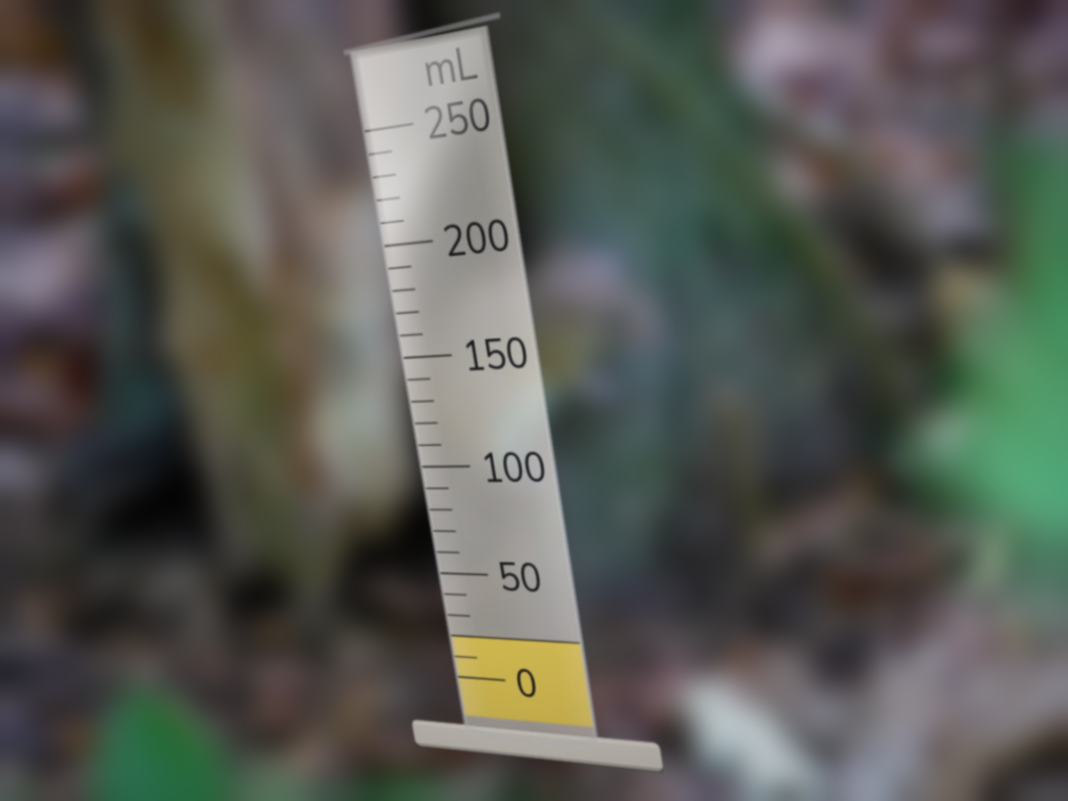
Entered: 20 mL
